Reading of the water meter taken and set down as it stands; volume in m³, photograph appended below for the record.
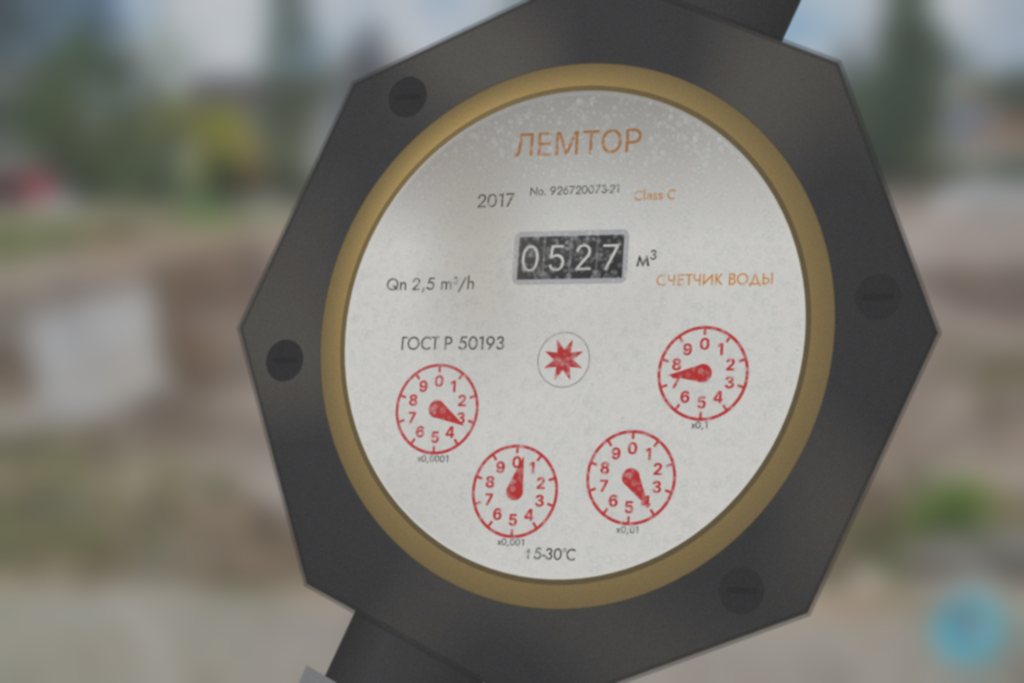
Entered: 527.7403 m³
